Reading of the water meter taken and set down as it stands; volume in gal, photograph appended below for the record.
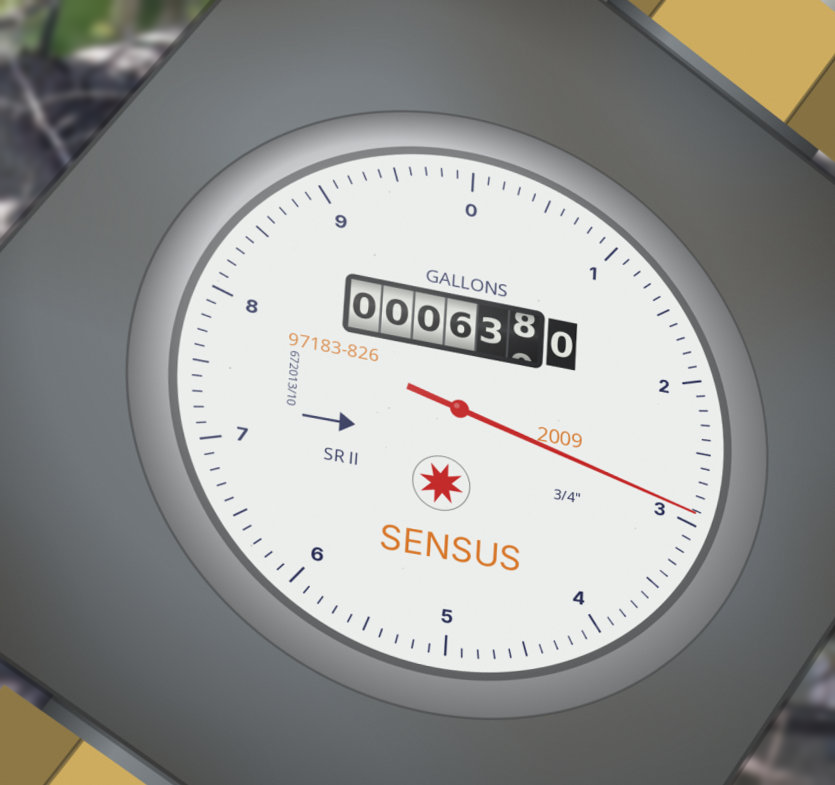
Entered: 6382.9 gal
